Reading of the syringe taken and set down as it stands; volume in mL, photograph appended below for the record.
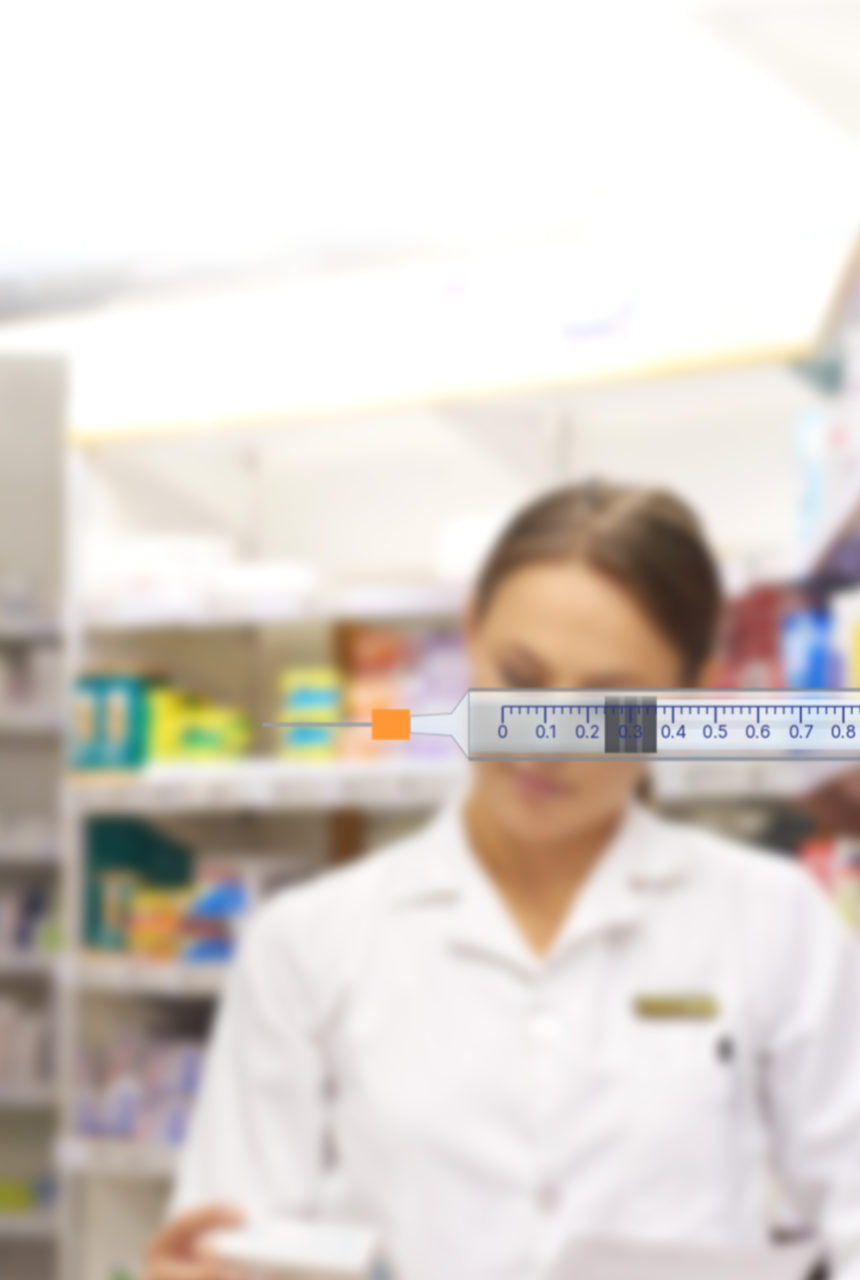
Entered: 0.24 mL
